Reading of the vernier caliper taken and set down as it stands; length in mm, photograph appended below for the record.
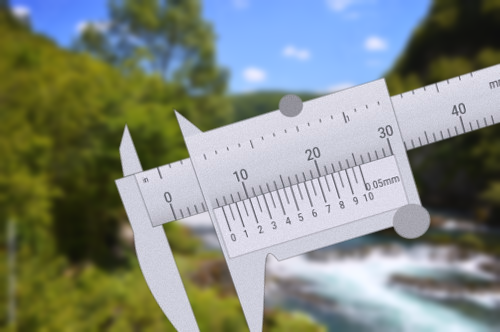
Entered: 6.4 mm
